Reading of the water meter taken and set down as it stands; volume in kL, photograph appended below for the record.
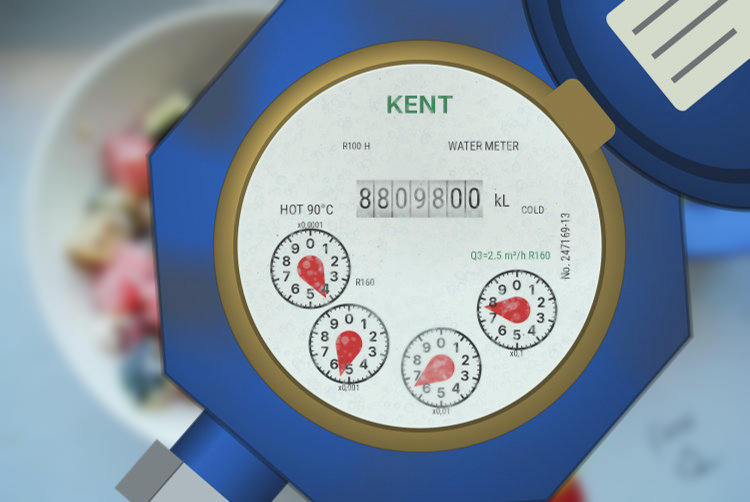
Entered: 8809800.7654 kL
